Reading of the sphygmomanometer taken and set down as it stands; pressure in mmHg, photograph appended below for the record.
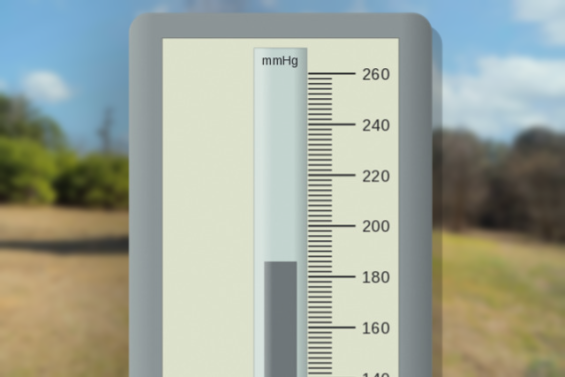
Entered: 186 mmHg
